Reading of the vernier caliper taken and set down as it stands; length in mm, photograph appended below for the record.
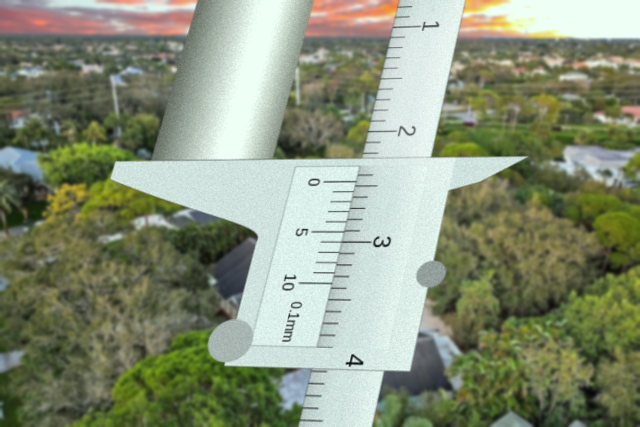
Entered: 24.6 mm
